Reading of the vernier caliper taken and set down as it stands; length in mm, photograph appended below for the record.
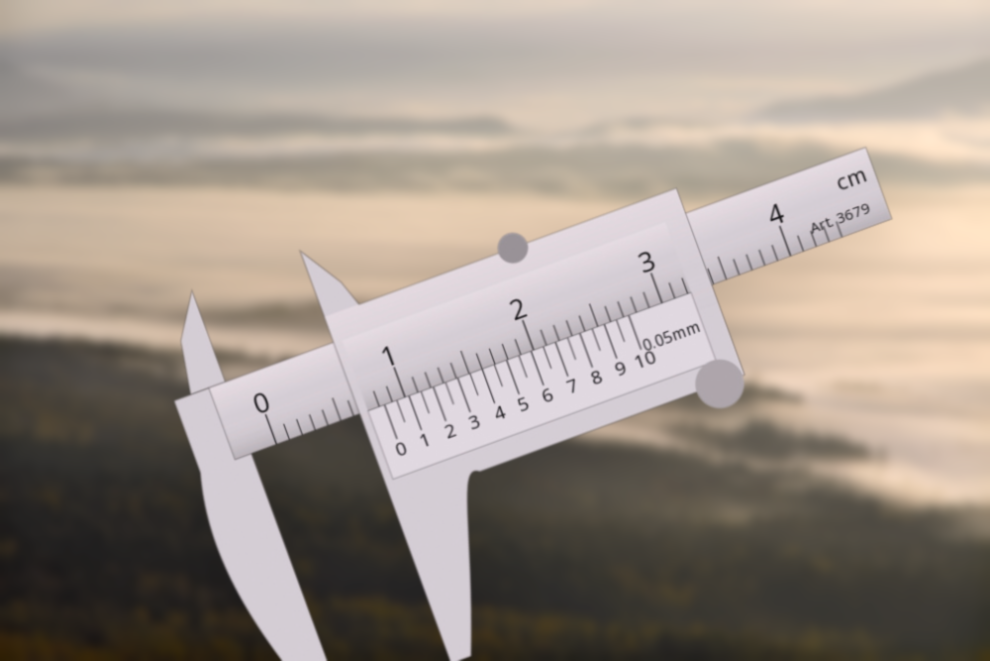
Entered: 8.4 mm
